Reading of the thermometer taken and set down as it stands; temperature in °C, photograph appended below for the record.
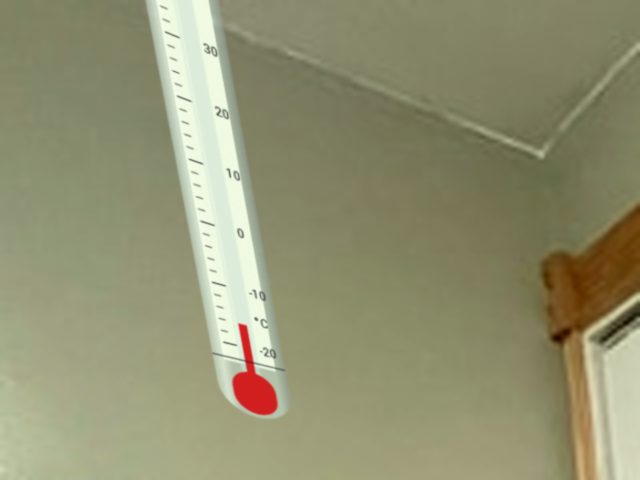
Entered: -16 °C
